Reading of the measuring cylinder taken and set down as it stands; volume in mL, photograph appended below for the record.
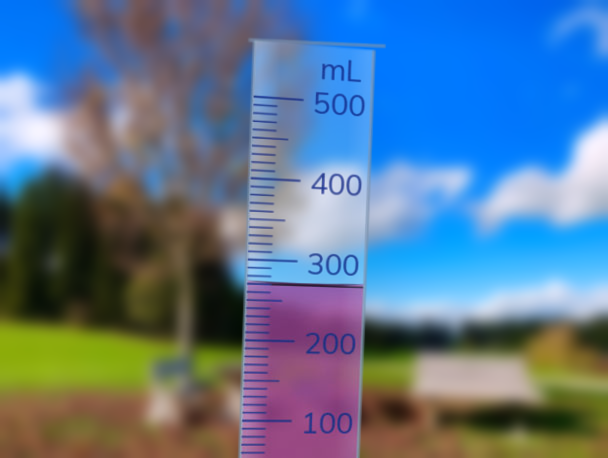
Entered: 270 mL
